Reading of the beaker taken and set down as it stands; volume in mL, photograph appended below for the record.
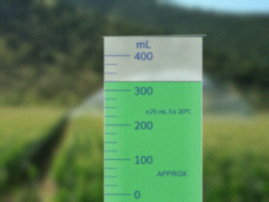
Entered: 325 mL
